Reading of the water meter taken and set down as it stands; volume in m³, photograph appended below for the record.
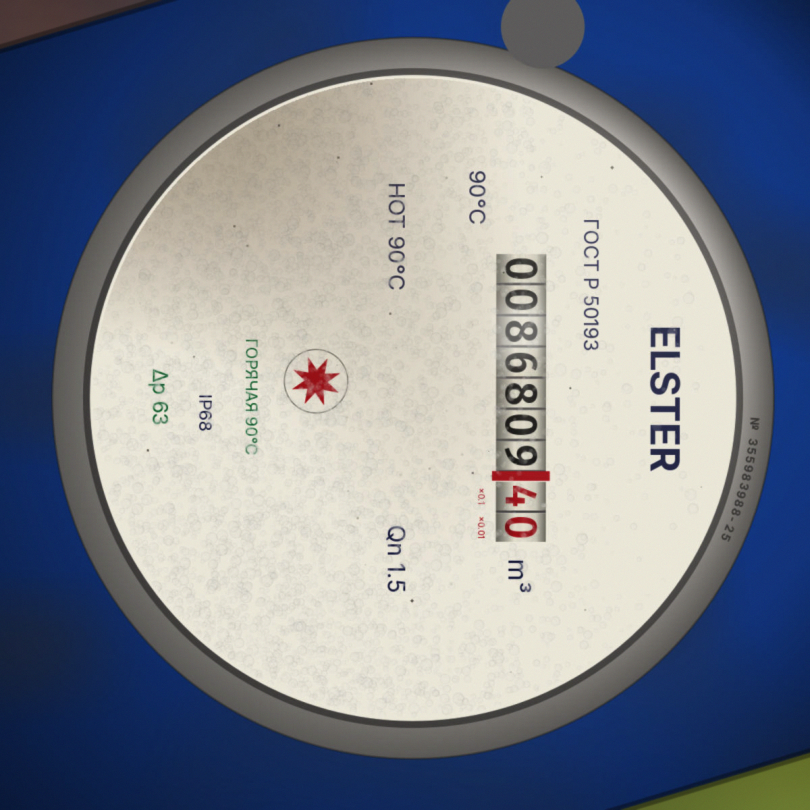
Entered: 86809.40 m³
